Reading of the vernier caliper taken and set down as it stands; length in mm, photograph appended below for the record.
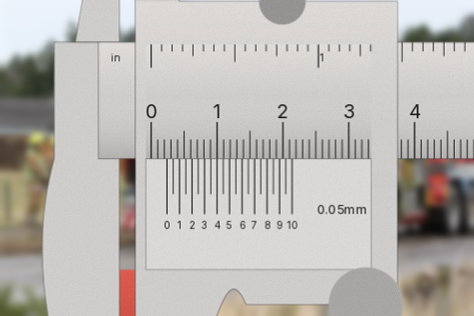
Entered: 2.4 mm
